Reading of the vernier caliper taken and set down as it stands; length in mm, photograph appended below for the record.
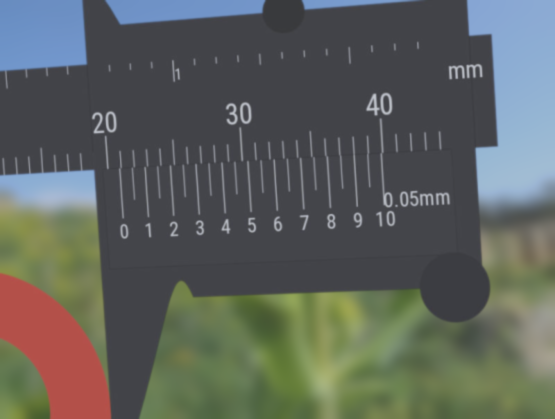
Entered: 20.9 mm
